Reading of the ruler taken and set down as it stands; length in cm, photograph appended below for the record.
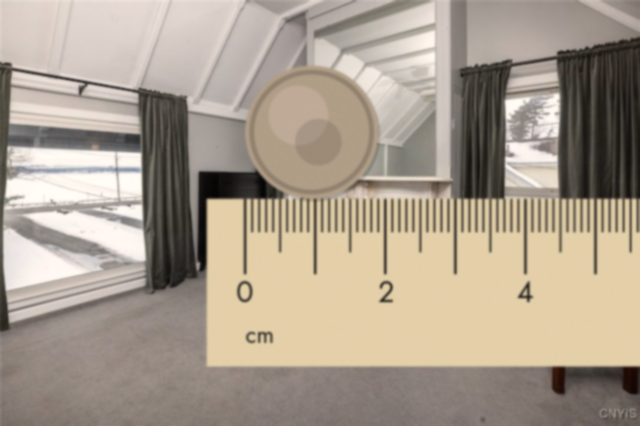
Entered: 1.9 cm
